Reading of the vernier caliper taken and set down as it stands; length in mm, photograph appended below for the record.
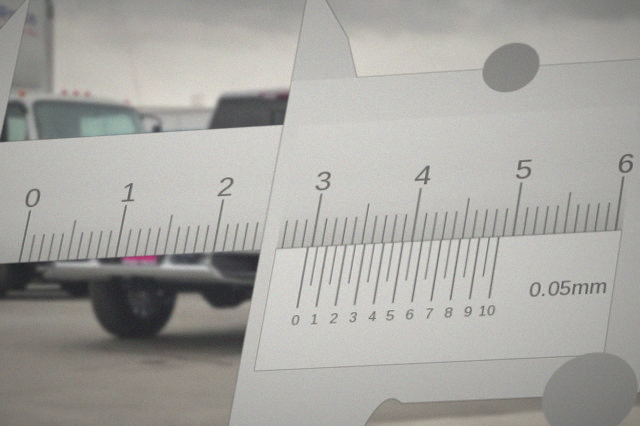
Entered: 29.6 mm
